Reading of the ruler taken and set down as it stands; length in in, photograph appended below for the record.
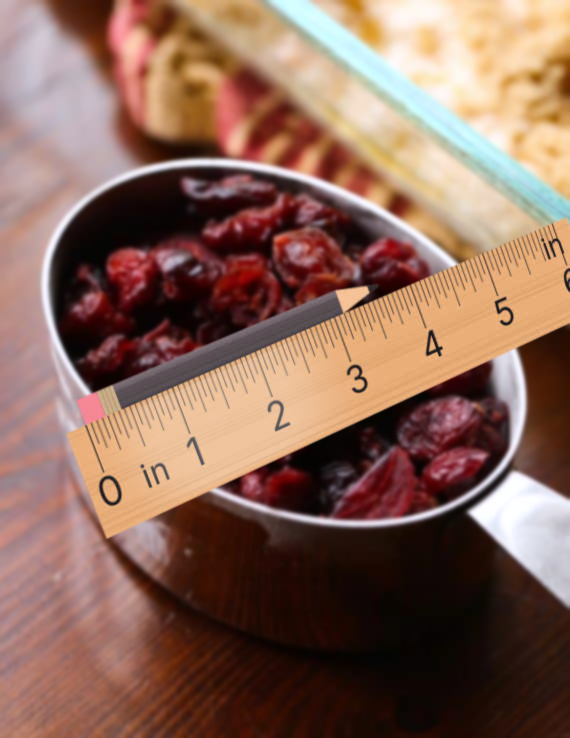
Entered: 3.625 in
